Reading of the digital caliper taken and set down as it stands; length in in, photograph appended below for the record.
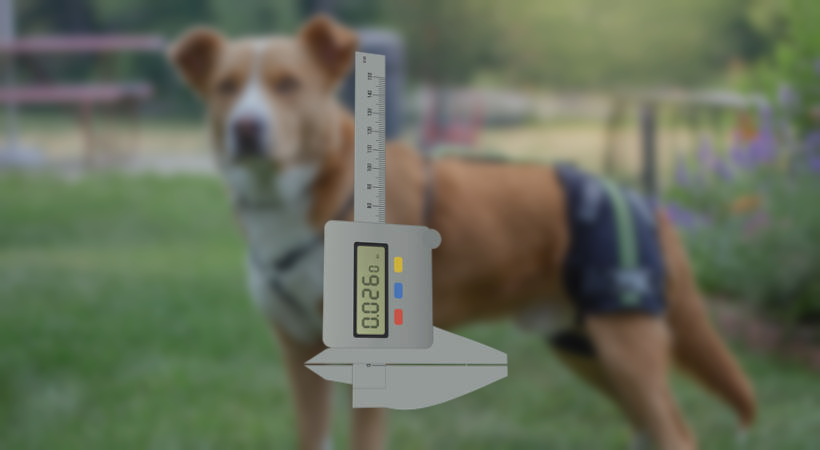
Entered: 0.0260 in
